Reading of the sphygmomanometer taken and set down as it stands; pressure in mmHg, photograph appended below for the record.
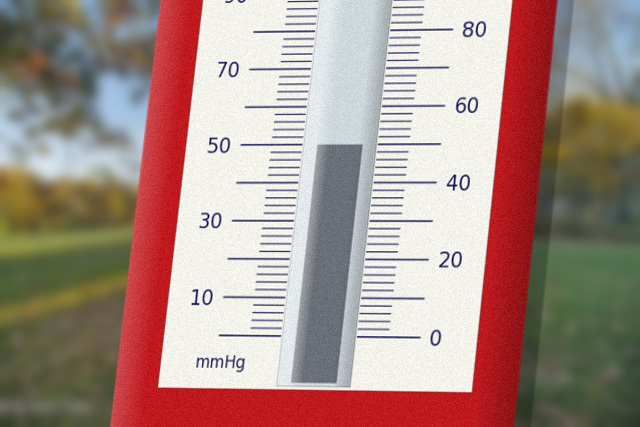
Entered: 50 mmHg
